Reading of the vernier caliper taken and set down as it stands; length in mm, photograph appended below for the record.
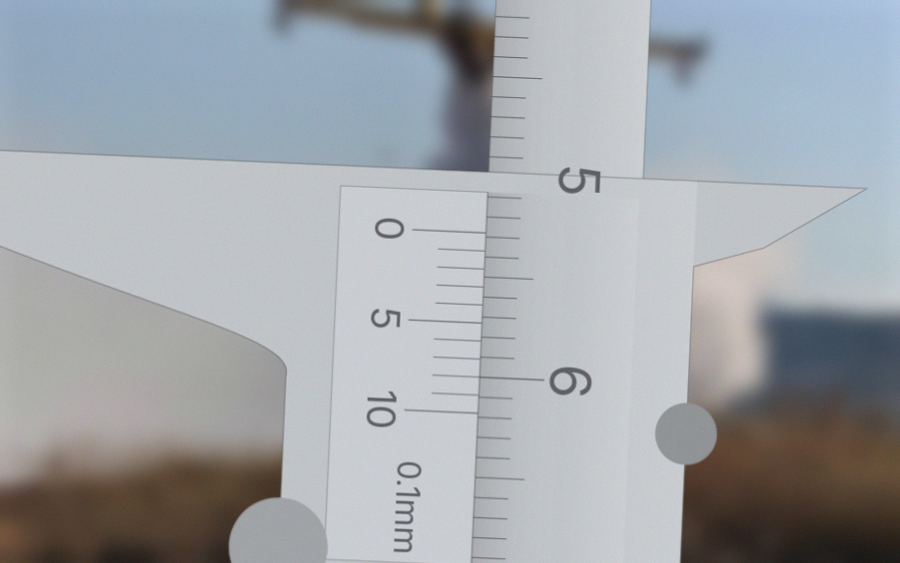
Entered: 52.8 mm
